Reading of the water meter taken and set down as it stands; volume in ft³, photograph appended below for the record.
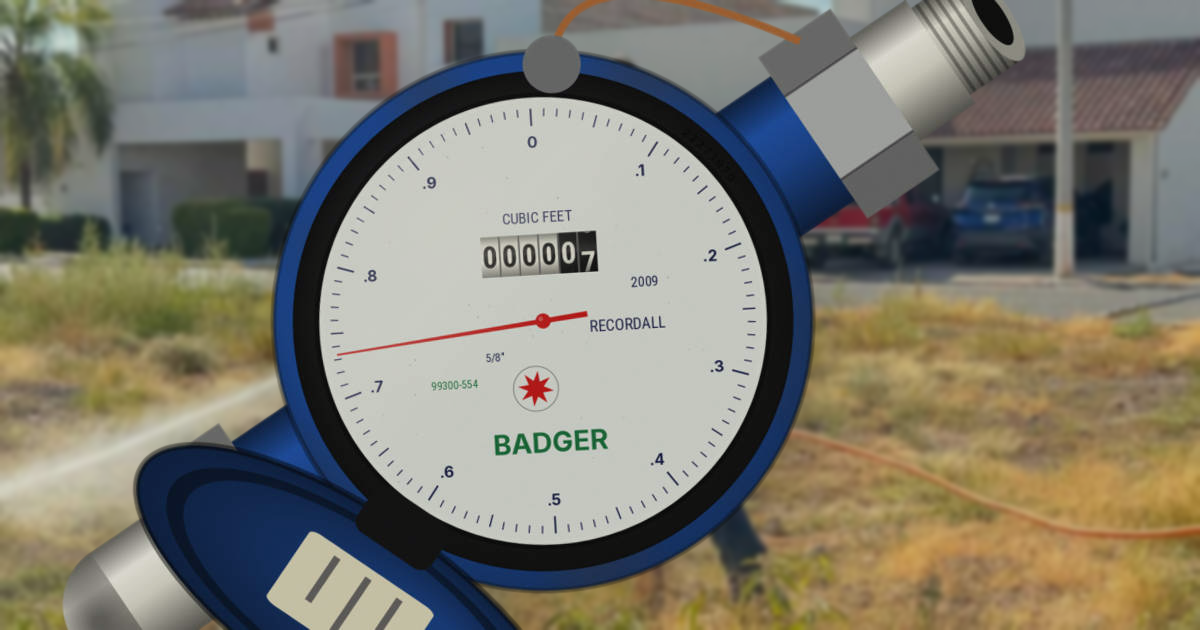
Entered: 6.73 ft³
